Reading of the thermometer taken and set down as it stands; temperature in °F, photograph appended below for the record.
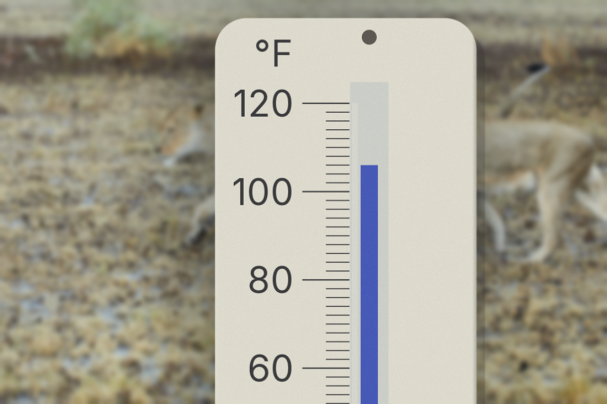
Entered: 106 °F
